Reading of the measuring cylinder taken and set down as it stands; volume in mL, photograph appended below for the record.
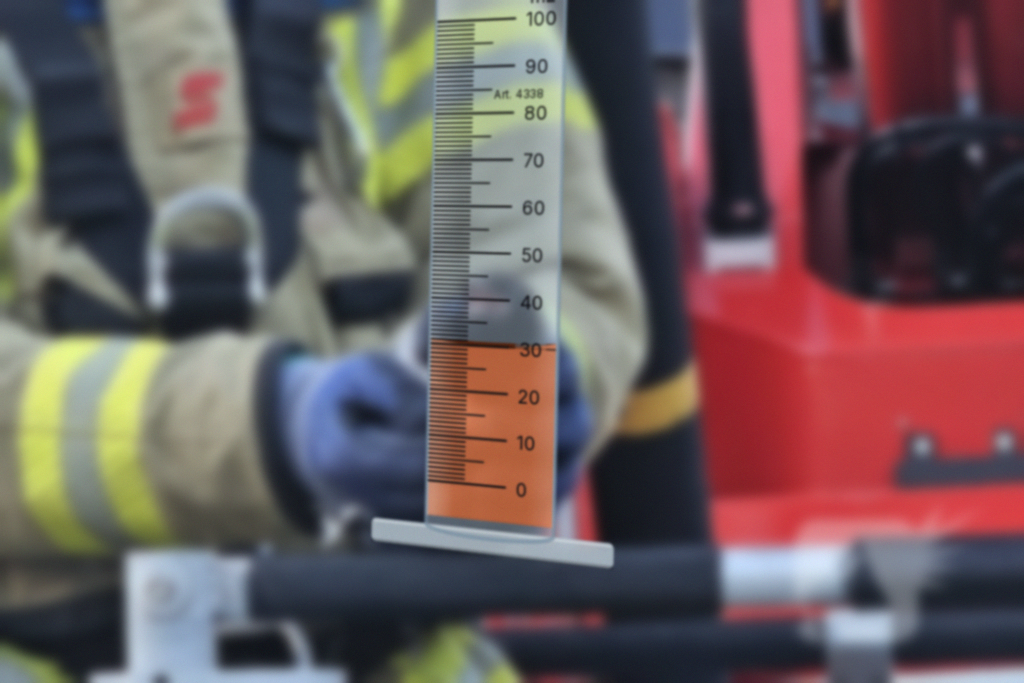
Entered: 30 mL
